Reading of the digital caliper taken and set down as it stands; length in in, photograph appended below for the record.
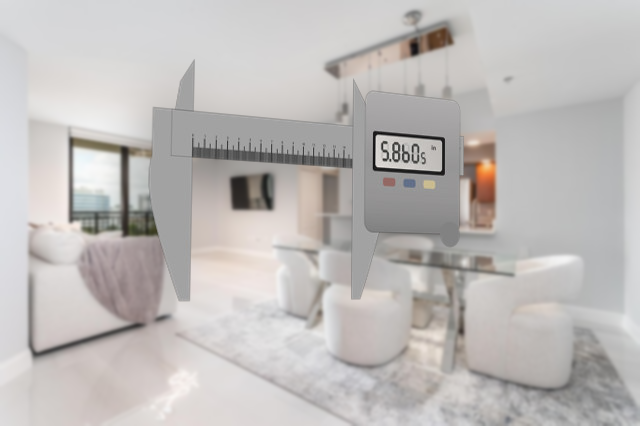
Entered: 5.8605 in
